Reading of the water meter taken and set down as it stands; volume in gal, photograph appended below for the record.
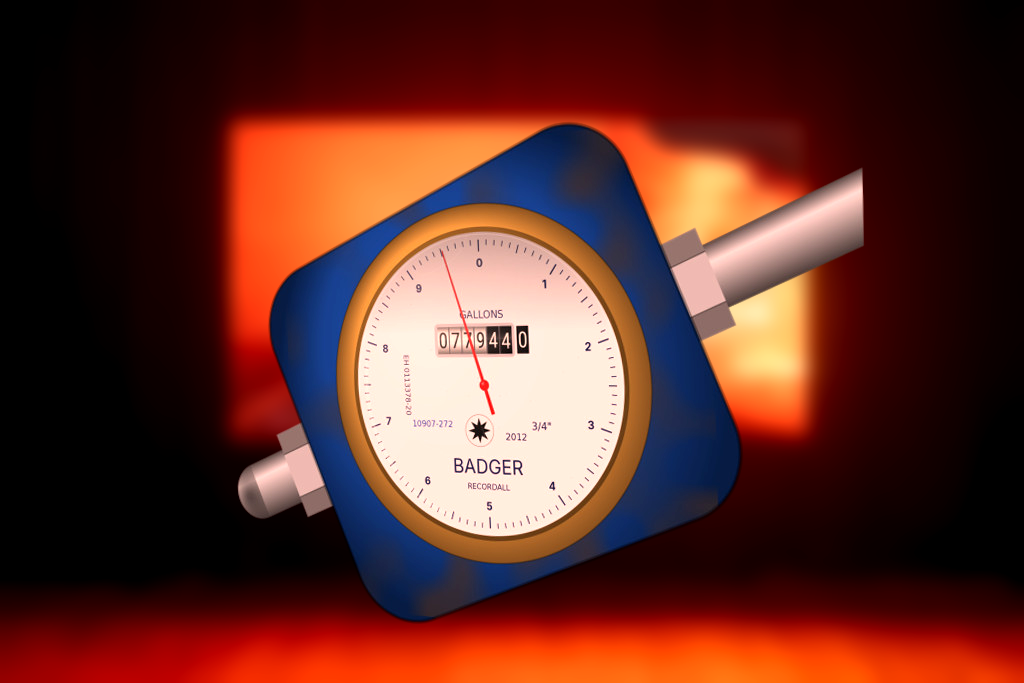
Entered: 779439.5 gal
